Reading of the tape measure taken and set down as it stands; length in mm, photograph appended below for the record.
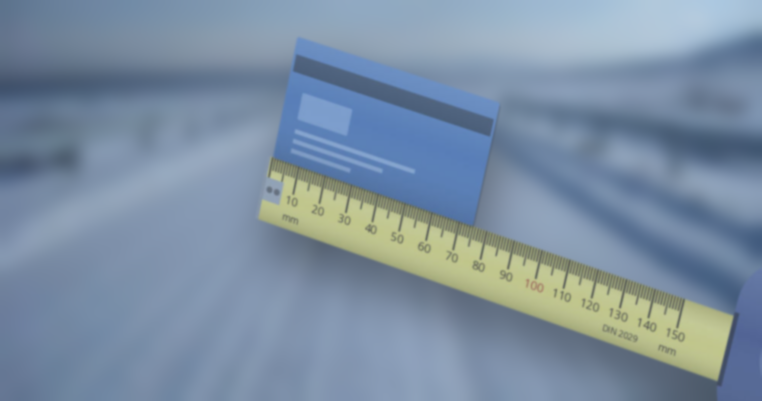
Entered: 75 mm
